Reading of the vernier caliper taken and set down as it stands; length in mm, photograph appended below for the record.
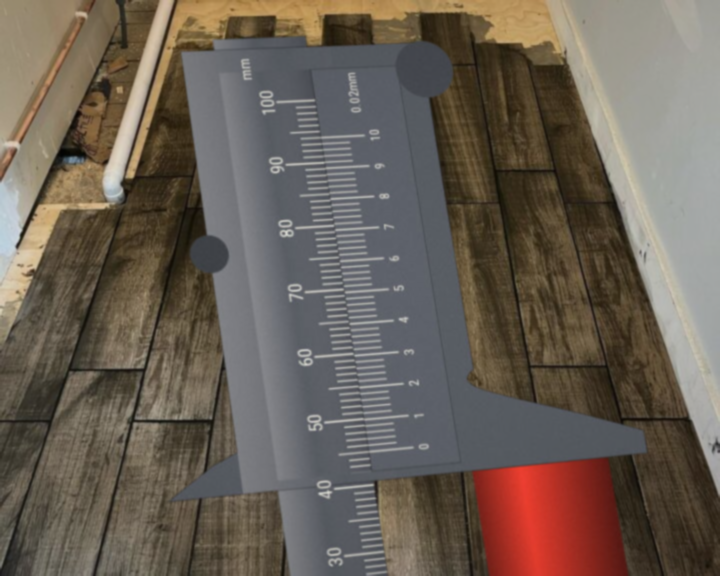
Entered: 45.0 mm
